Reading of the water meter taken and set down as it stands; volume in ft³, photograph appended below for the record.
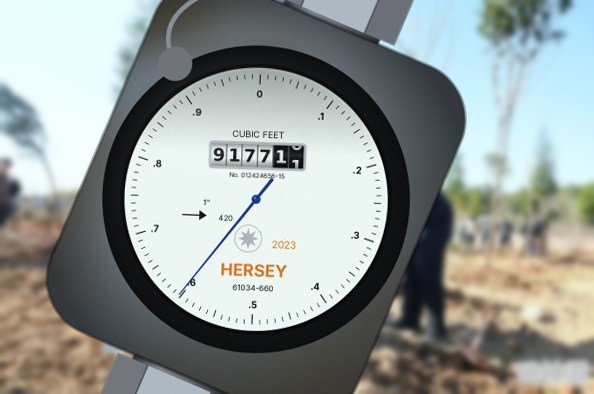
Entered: 917710.60 ft³
